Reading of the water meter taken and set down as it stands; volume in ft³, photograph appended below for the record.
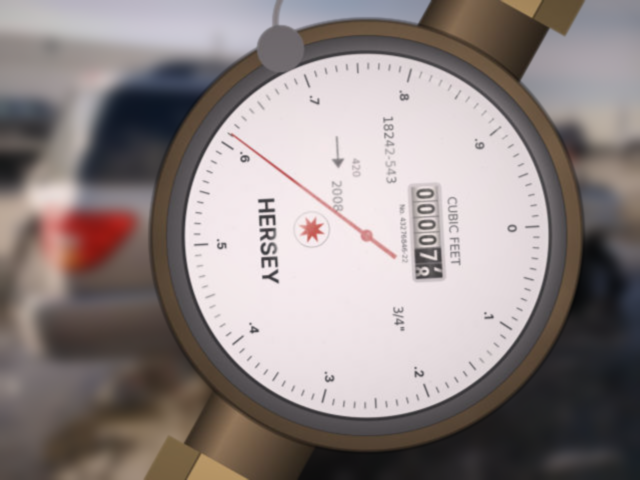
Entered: 77.61 ft³
